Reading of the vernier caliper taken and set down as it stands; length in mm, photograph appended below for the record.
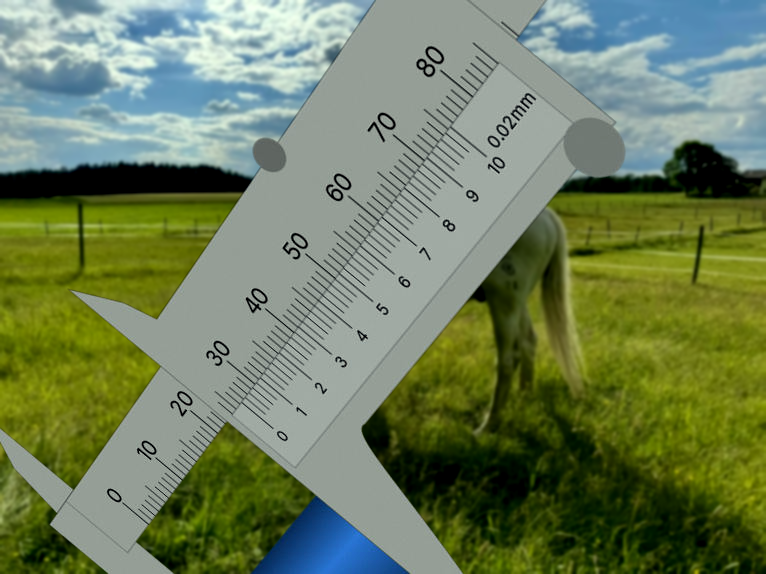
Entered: 26.4 mm
